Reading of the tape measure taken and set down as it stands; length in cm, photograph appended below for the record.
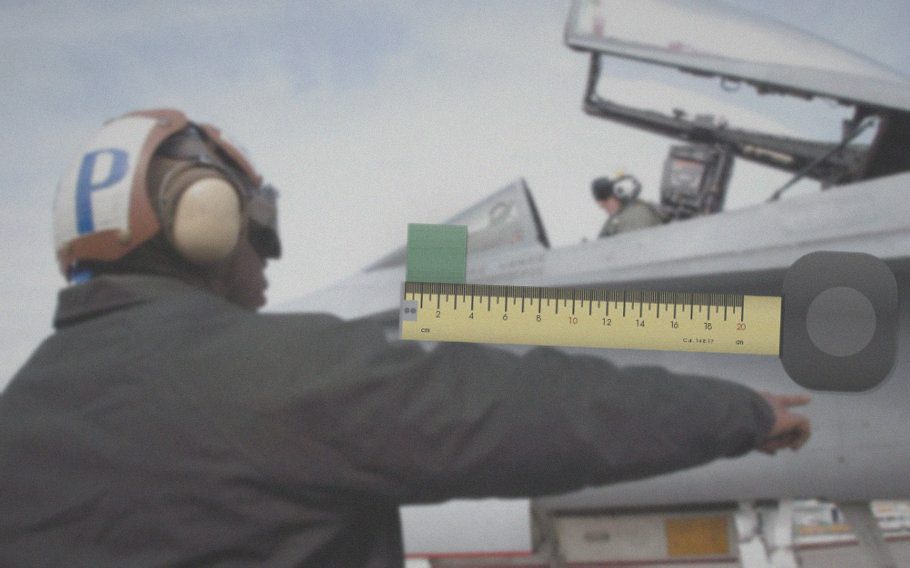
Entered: 3.5 cm
